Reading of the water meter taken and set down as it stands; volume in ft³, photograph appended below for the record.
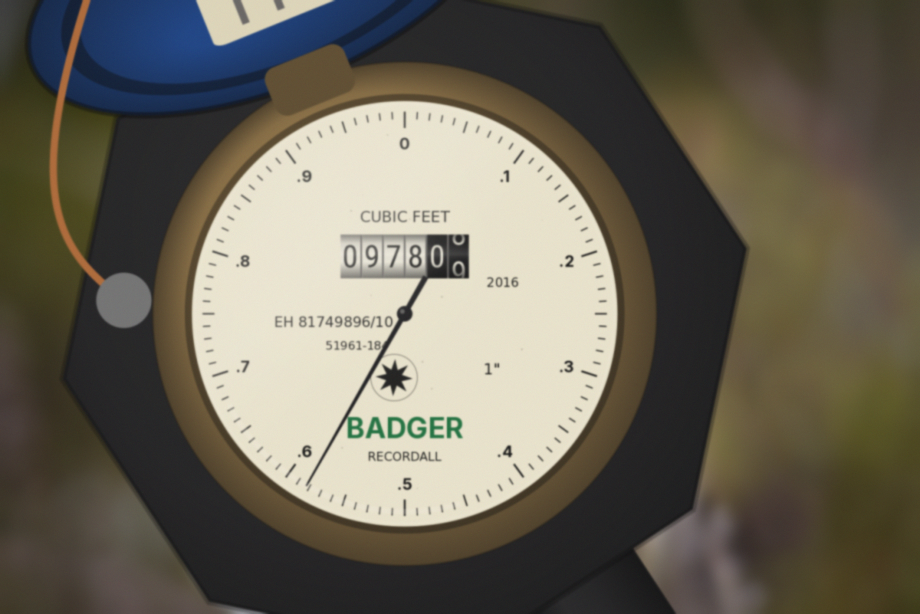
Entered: 97808.58 ft³
